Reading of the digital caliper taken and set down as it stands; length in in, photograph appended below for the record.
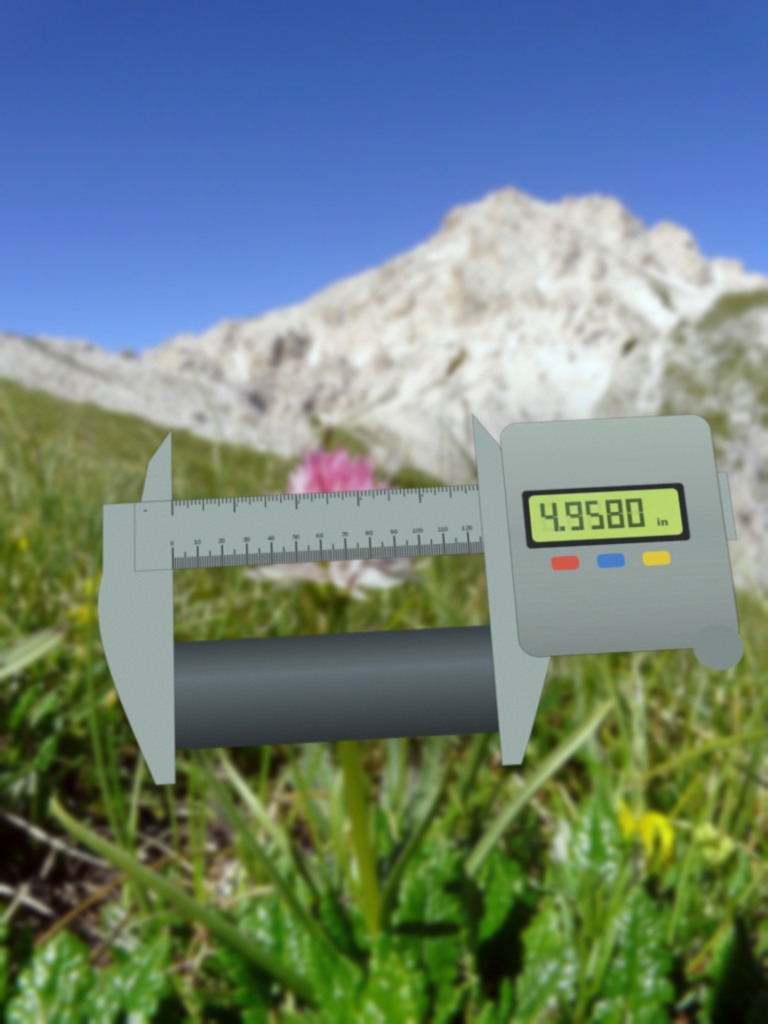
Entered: 4.9580 in
